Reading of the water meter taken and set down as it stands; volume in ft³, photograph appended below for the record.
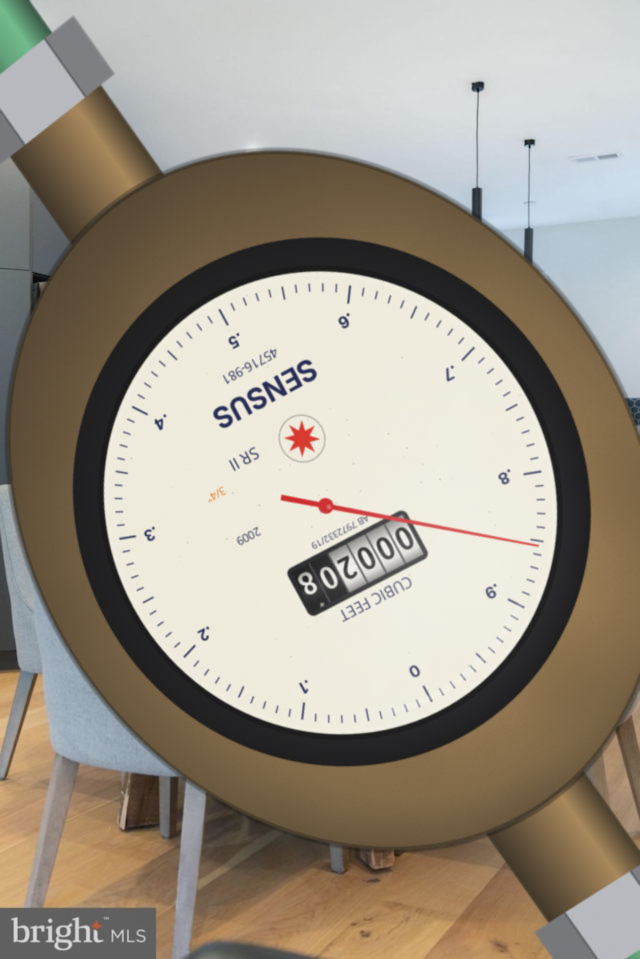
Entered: 207.85 ft³
